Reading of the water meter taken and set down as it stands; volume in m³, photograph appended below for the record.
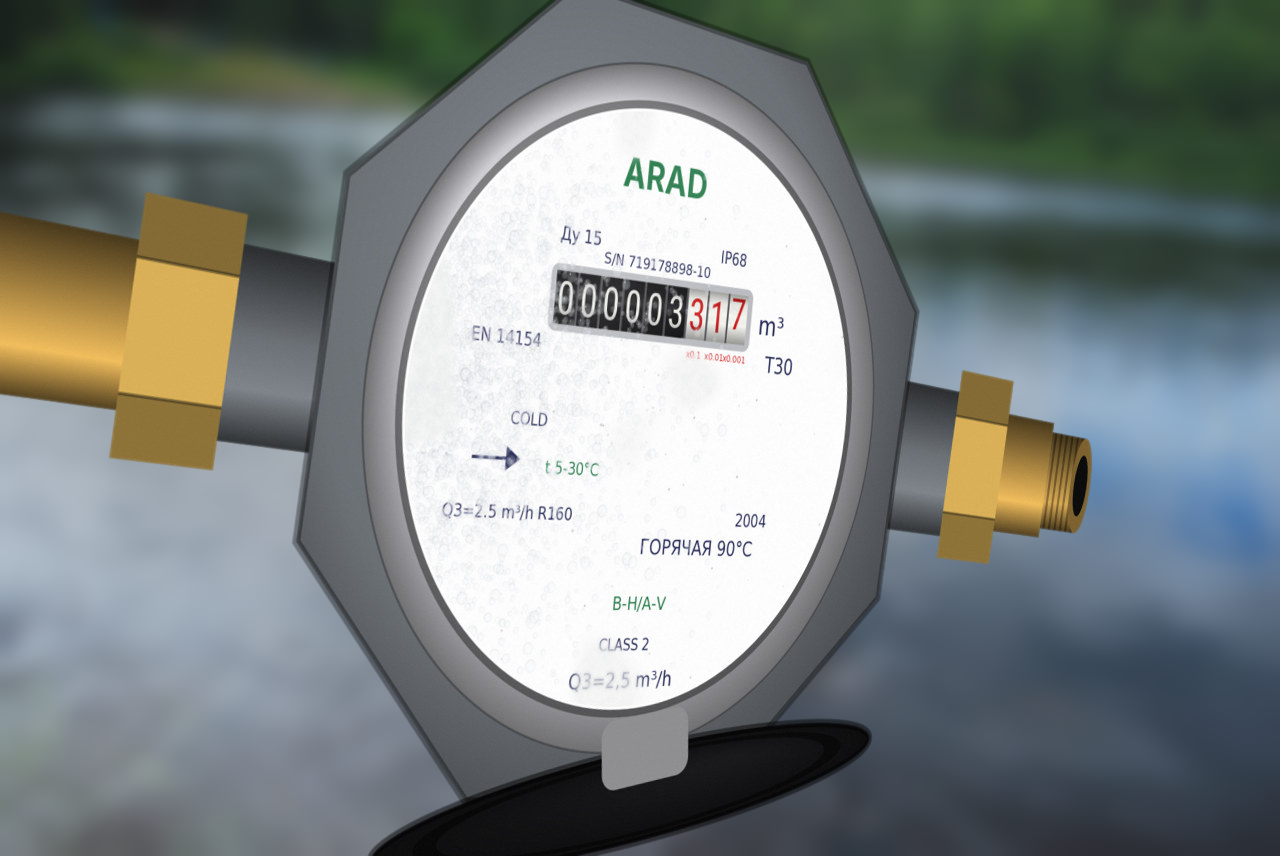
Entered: 3.317 m³
